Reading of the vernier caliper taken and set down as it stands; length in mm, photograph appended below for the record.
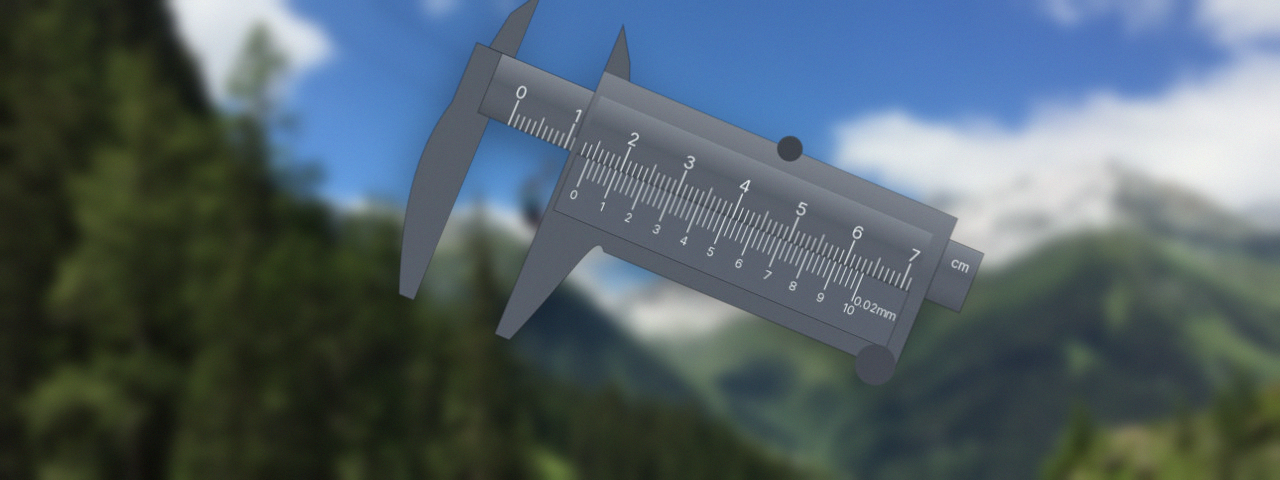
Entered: 14.4 mm
